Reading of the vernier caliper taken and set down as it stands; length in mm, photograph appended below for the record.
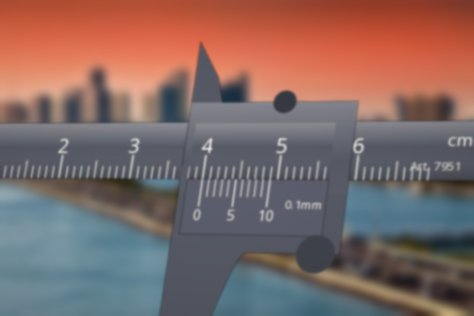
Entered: 40.0 mm
